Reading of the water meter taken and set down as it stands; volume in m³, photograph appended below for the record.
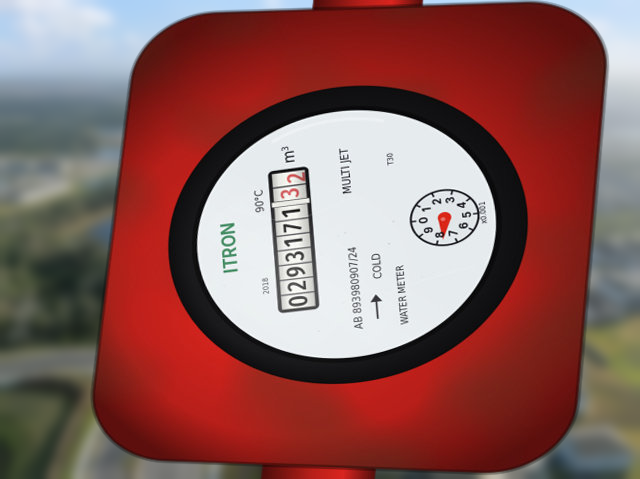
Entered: 293171.317 m³
